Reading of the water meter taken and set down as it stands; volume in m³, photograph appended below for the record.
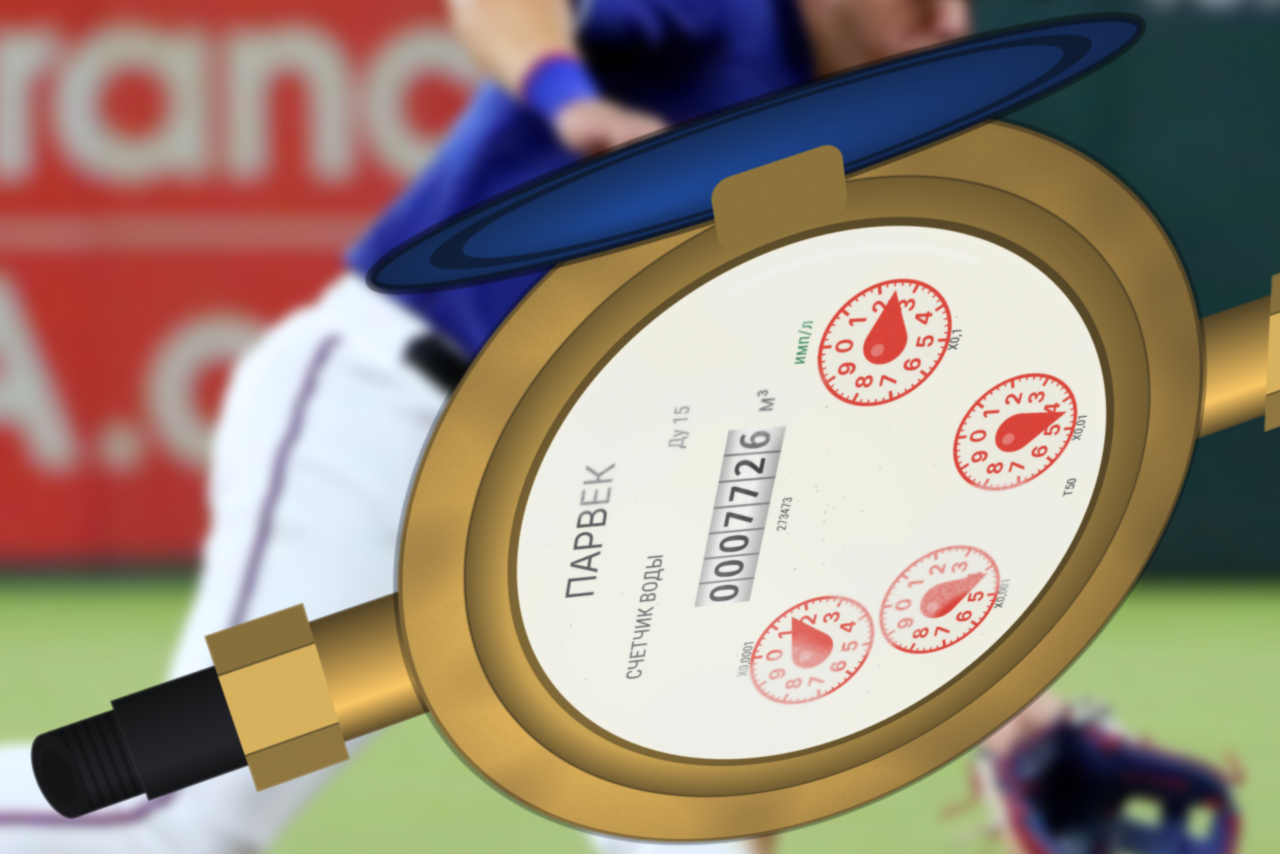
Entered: 7726.2441 m³
